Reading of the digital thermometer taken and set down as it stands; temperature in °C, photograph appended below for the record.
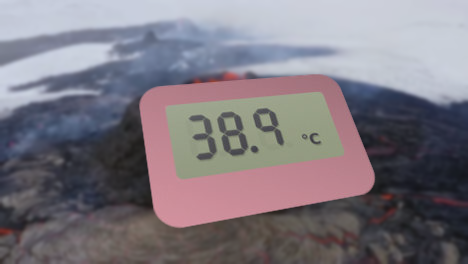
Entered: 38.9 °C
